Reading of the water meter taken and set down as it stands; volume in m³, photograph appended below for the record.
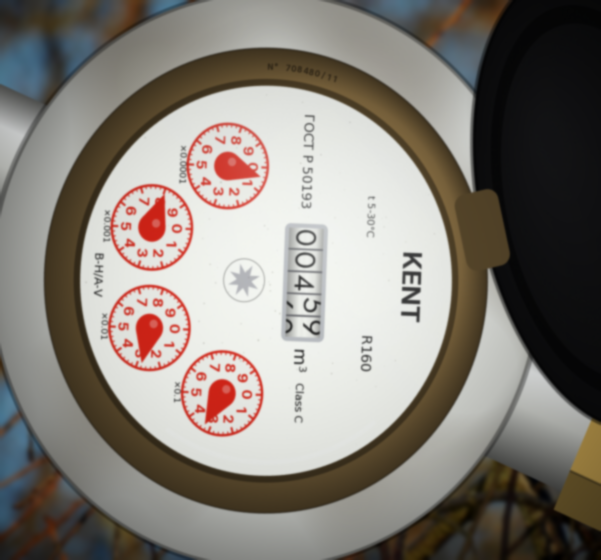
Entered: 459.3280 m³
